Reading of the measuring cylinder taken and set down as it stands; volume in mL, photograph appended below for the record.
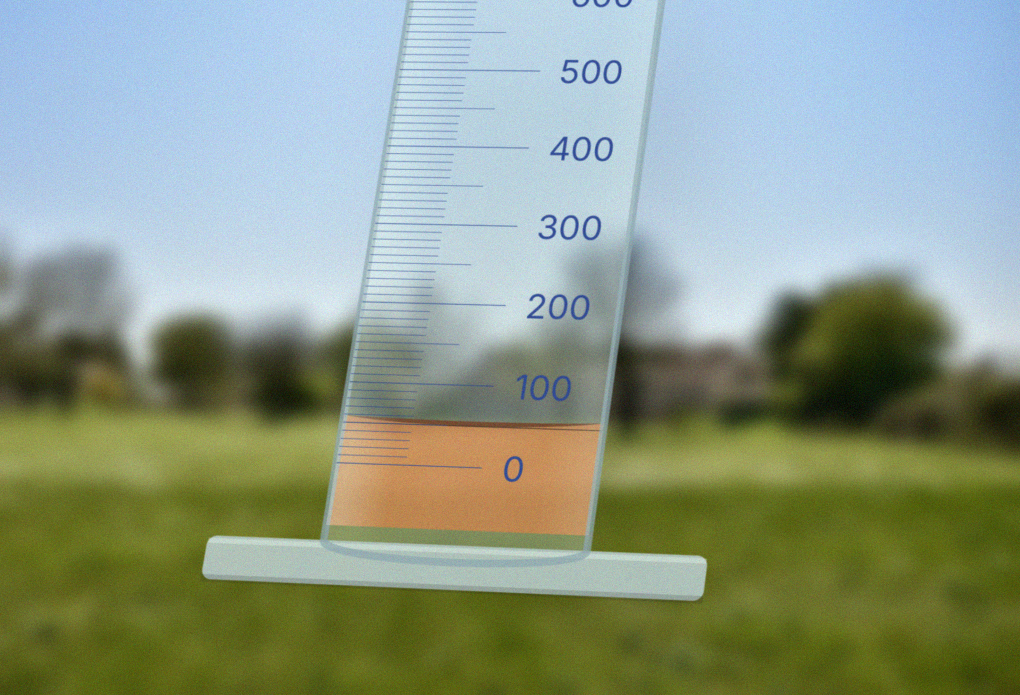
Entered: 50 mL
